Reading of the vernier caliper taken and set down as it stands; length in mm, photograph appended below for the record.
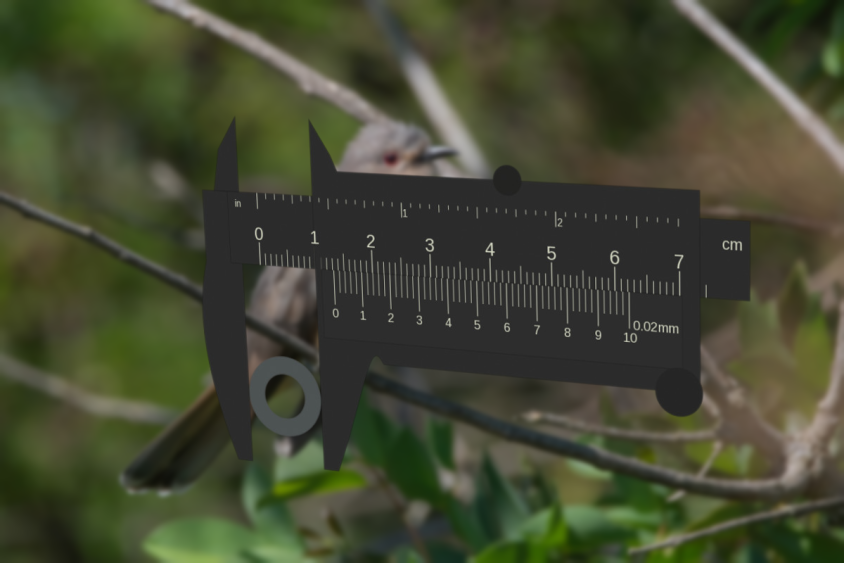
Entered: 13.2 mm
